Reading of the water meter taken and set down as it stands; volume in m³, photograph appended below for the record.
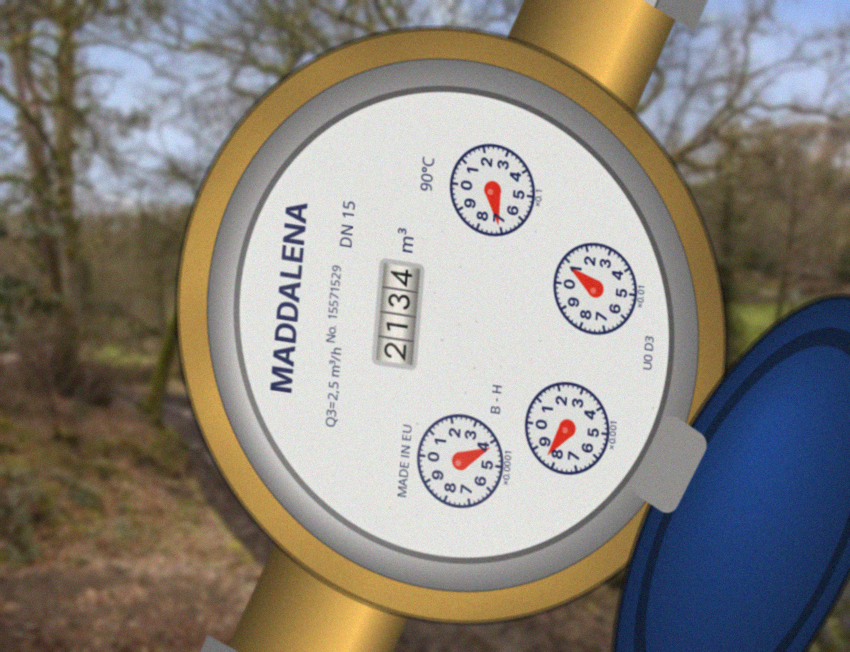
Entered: 2134.7084 m³
